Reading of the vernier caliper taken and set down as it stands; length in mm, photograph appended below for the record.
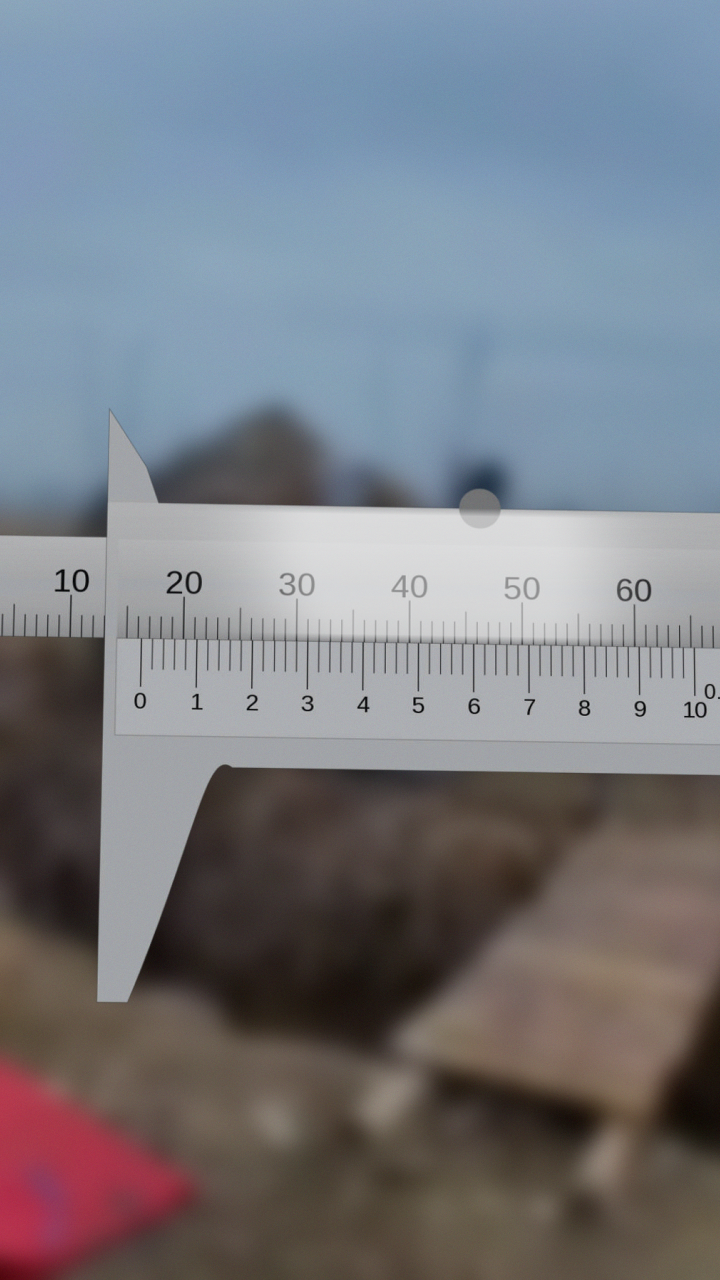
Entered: 16.3 mm
